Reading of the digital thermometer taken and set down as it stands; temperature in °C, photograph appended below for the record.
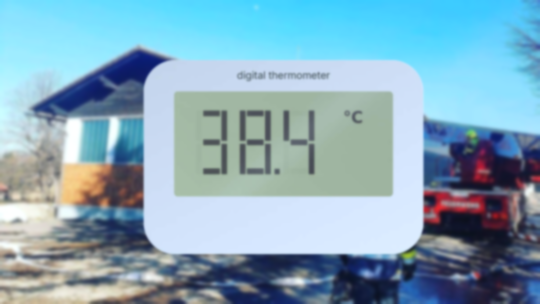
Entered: 38.4 °C
